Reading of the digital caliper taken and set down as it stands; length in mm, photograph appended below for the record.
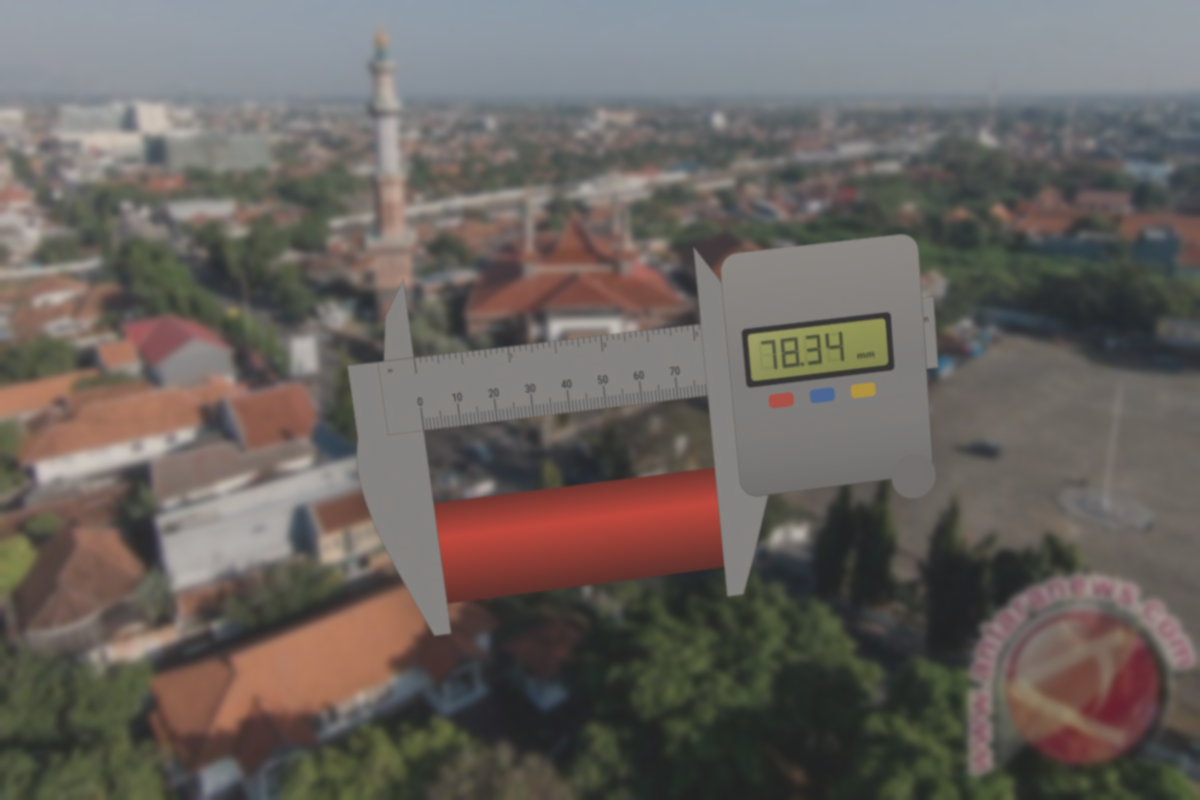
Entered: 78.34 mm
